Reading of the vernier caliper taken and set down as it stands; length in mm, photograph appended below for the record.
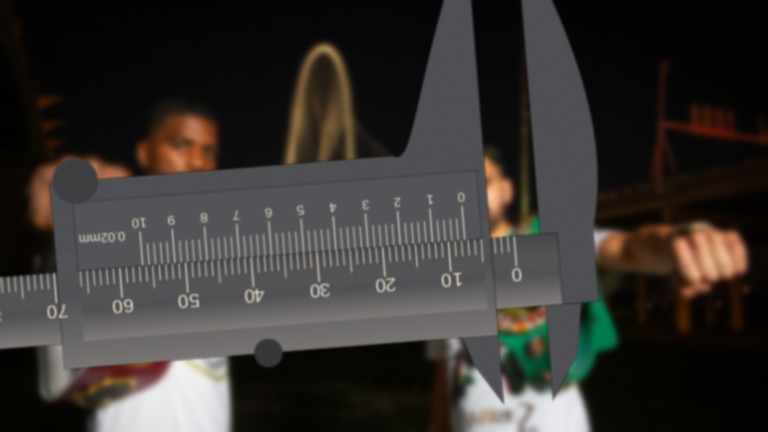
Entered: 7.5 mm
